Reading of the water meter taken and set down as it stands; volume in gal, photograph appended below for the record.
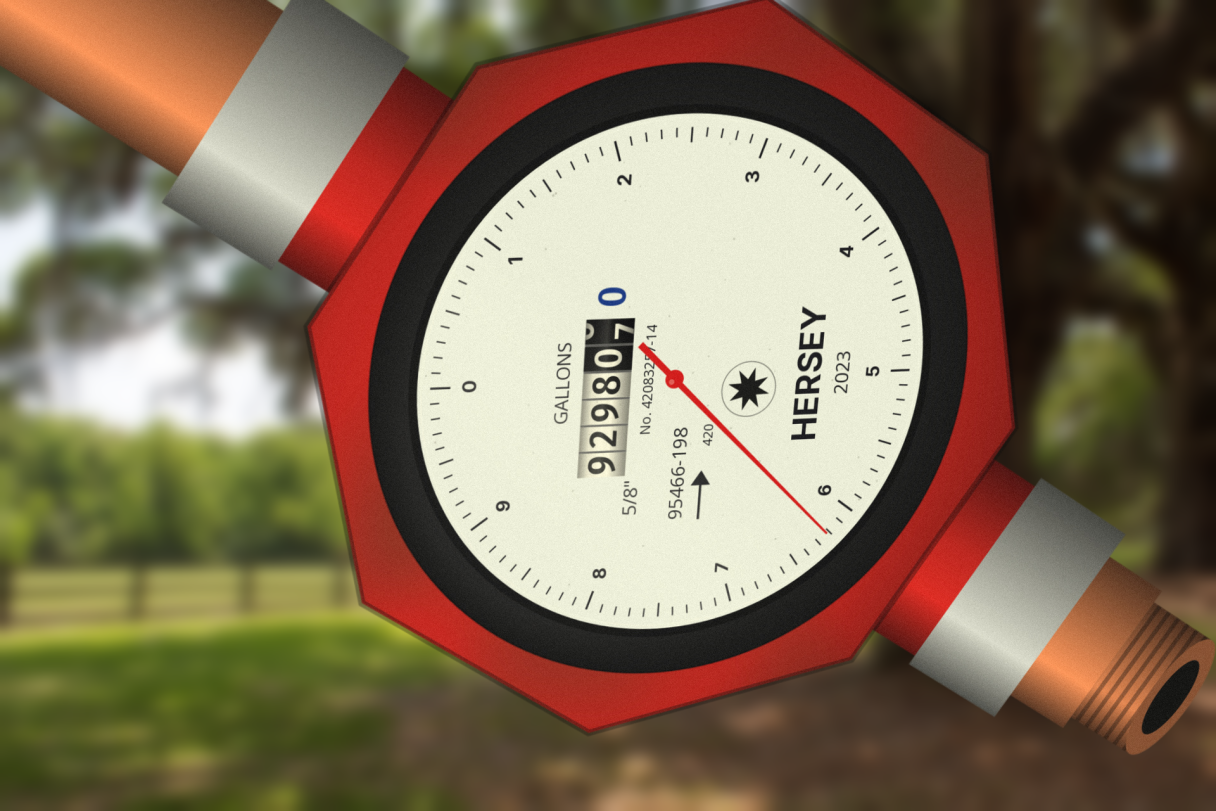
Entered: 9298066.2 gal
